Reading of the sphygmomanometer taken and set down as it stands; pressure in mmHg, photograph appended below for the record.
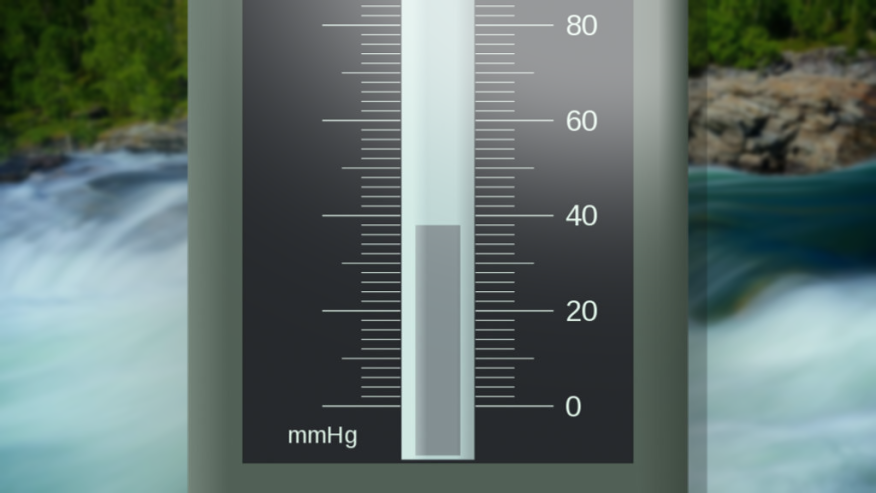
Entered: 38 mmHg
